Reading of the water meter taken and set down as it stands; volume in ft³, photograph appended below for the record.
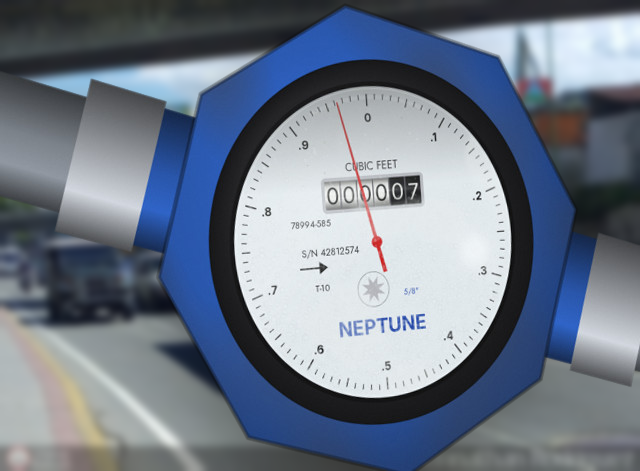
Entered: 6.96 ft³
